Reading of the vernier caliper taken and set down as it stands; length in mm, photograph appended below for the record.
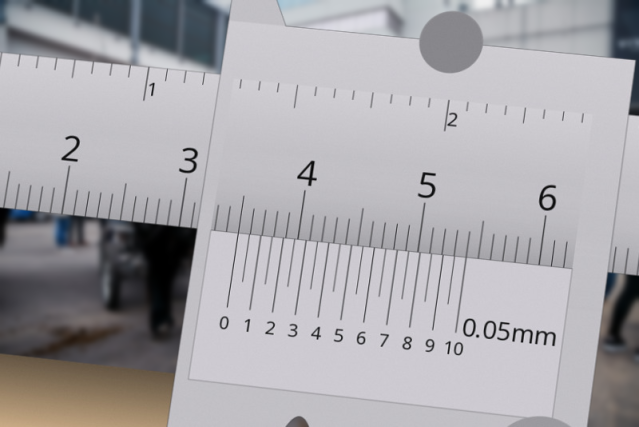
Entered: 35.0 mm
